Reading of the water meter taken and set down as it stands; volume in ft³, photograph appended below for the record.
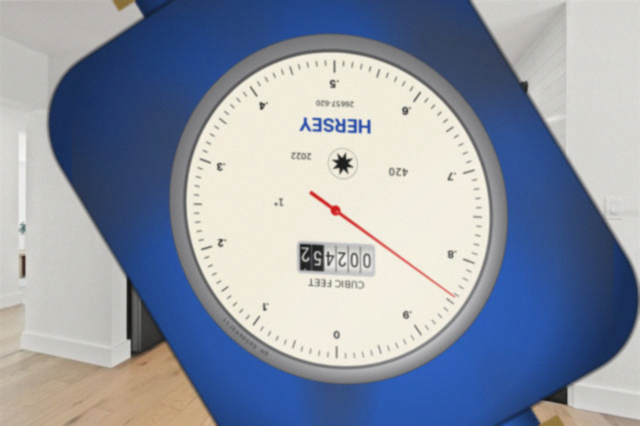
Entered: 2451.84 ft³
